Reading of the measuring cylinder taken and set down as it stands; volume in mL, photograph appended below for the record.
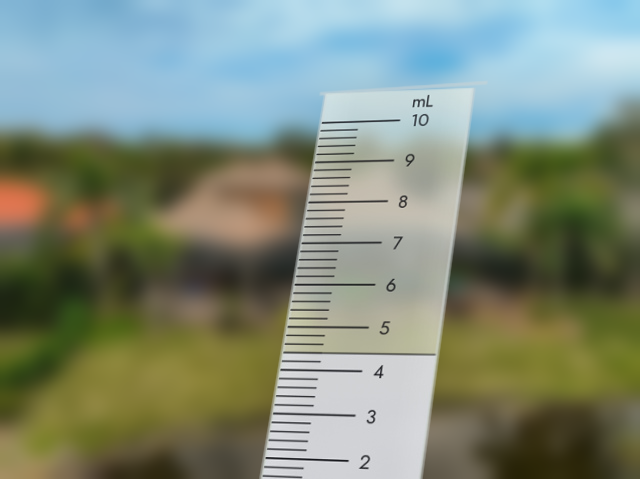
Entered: 4.4 mL
